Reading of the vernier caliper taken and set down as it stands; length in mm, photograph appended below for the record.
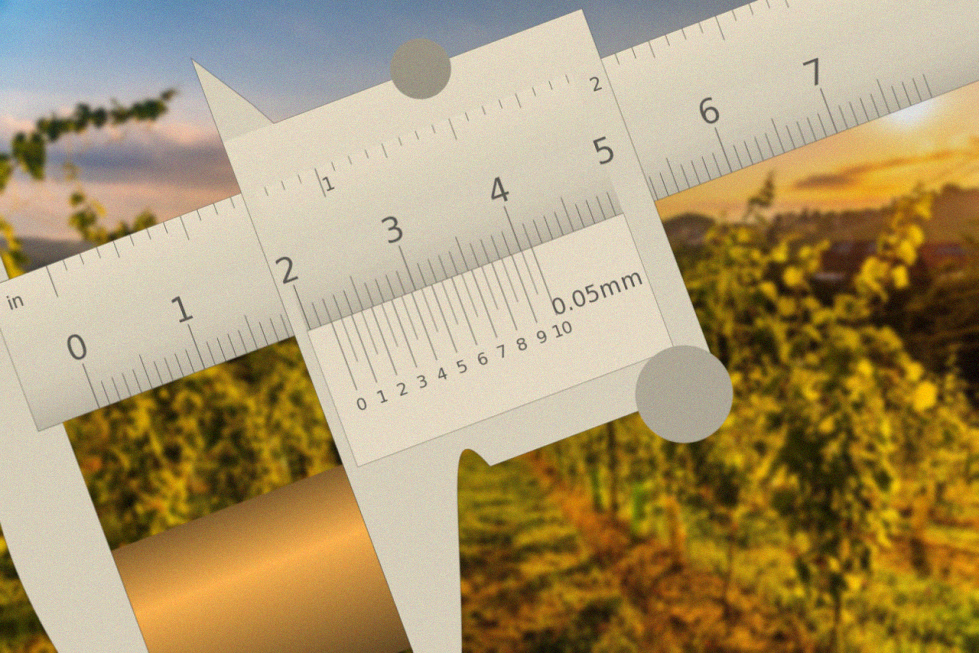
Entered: 22.0 mm
